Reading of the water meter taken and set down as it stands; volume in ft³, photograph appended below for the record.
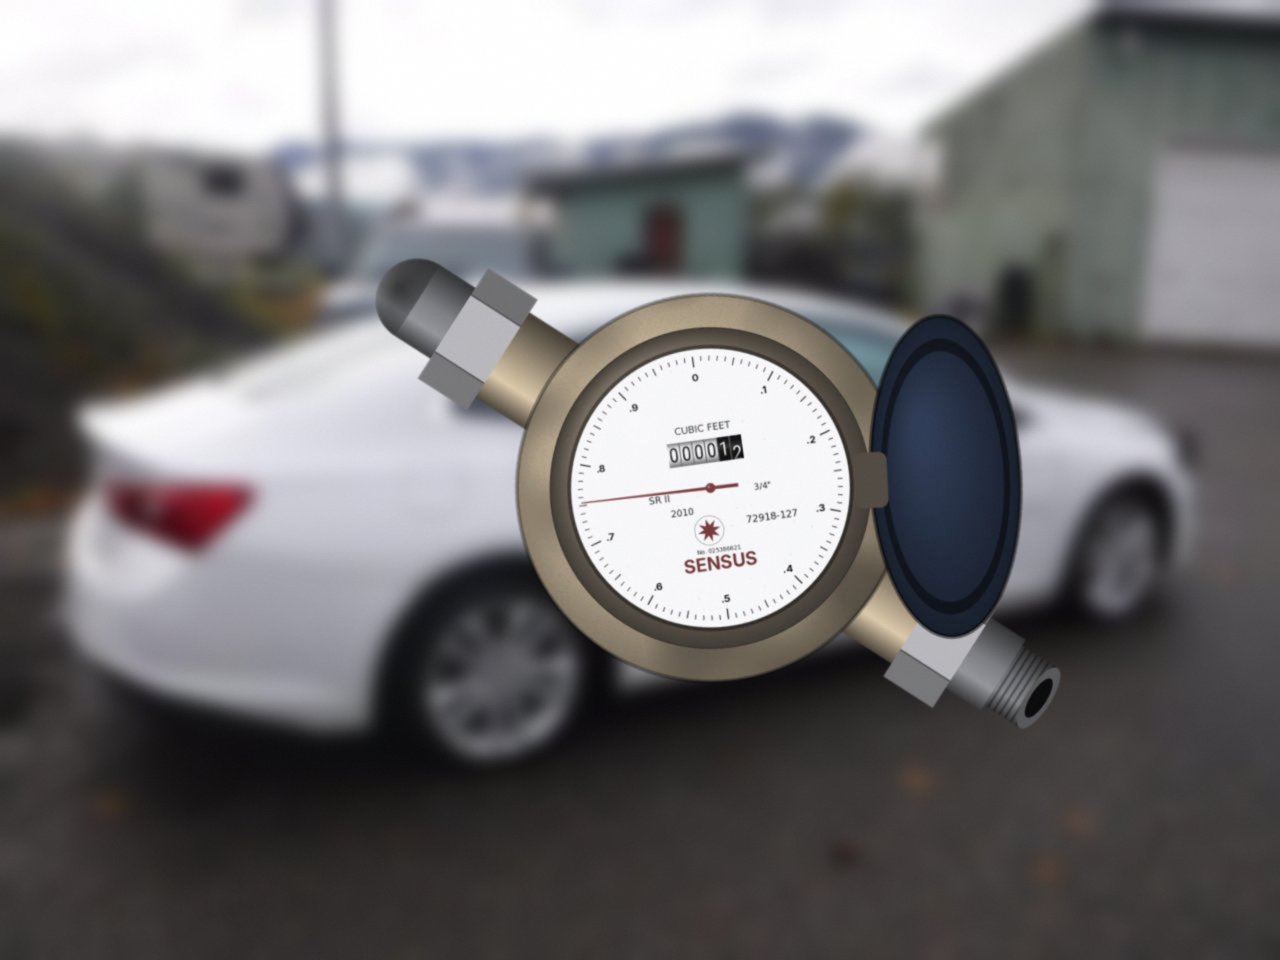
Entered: 11.75 ft³
